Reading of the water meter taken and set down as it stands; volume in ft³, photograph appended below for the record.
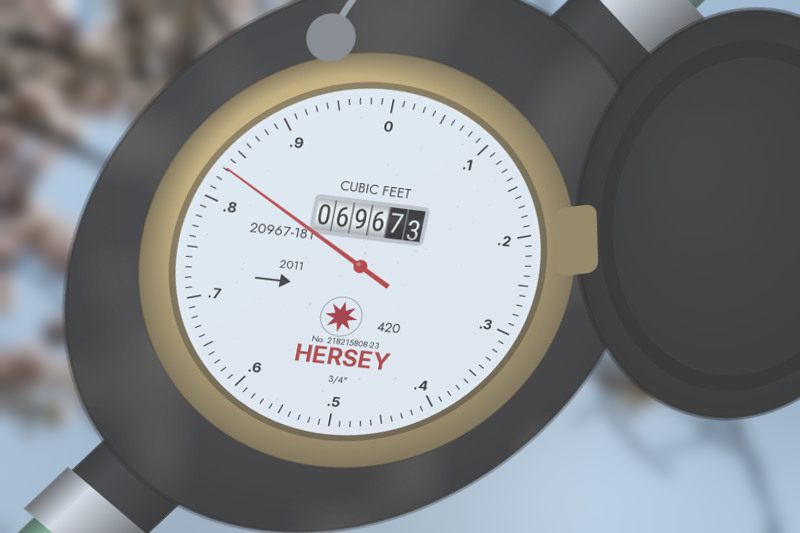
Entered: 69672.83 ft³
